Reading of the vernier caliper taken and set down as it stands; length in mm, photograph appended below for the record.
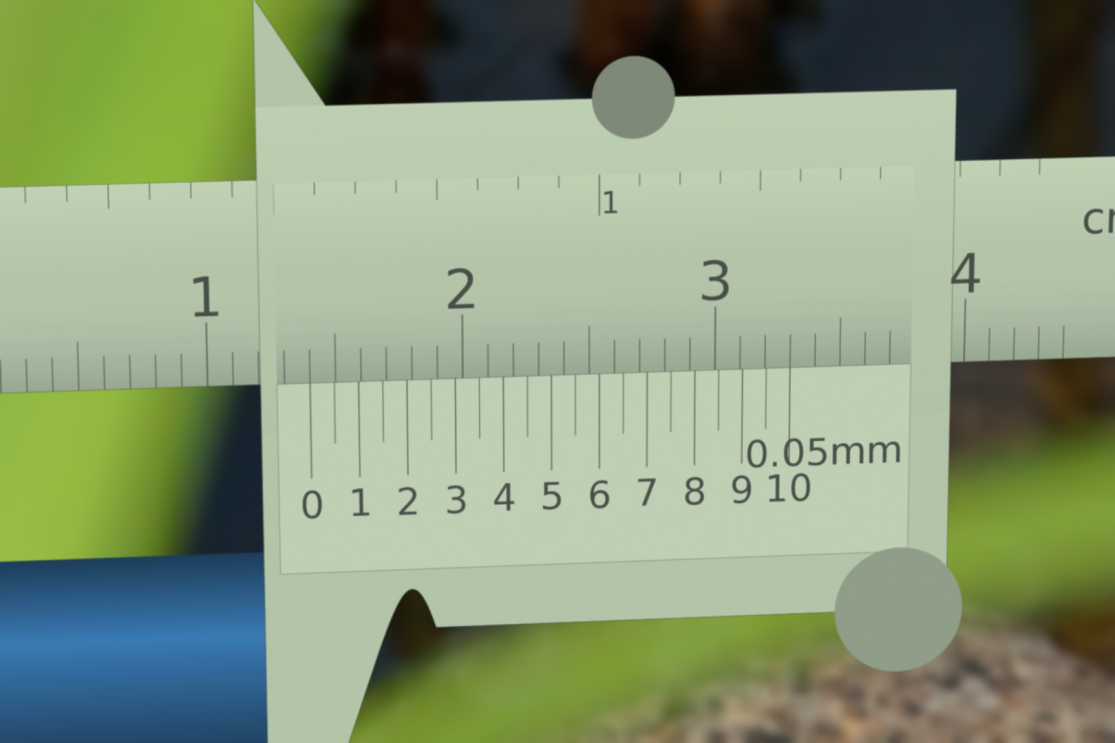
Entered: 14.00 mm
